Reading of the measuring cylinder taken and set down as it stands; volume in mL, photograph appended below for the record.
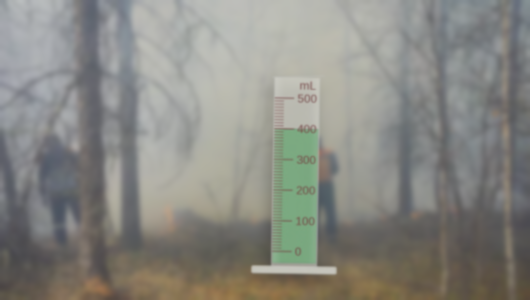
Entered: 400 mL
